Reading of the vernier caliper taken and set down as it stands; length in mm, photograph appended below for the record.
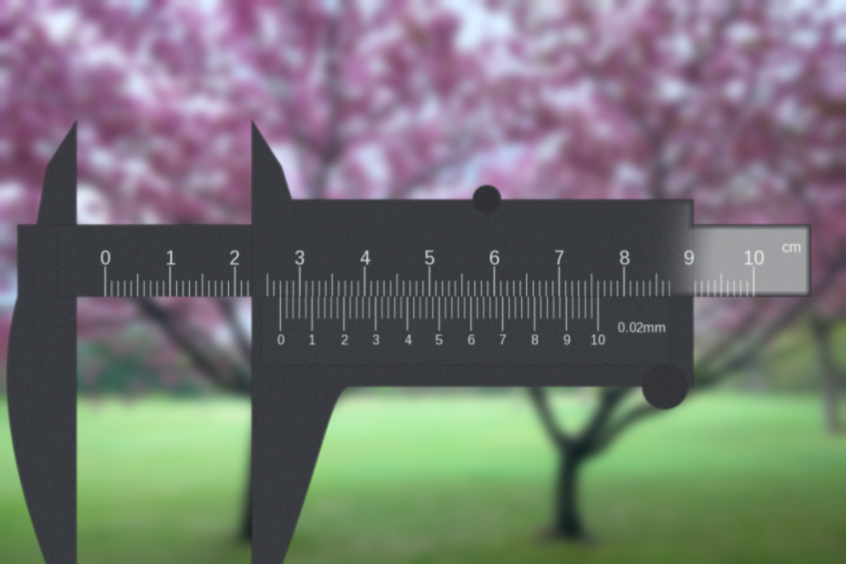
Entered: 27.0 mm
